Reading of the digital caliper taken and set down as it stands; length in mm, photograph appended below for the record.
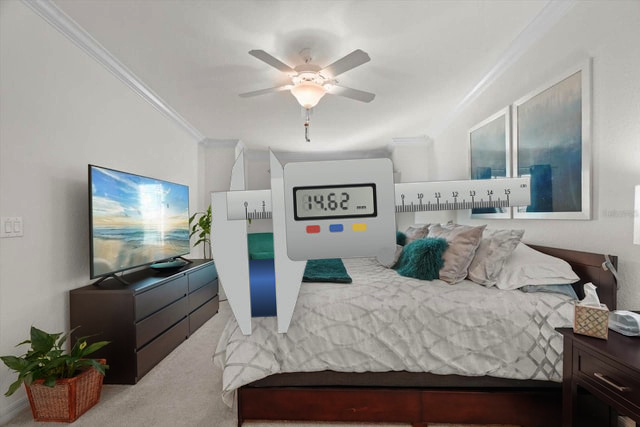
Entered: 14.62 mm
